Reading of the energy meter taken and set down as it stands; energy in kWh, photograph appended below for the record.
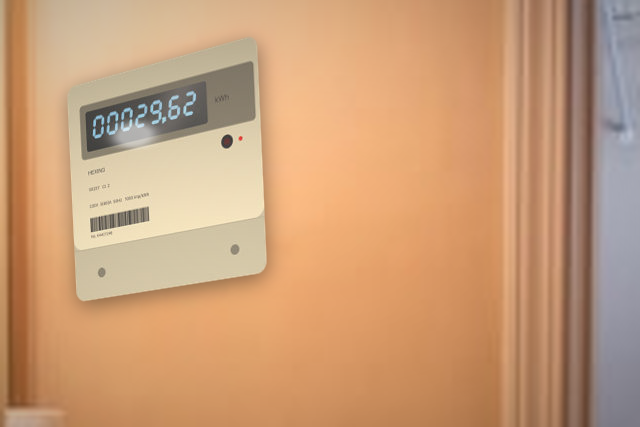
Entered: 29.62 kWh
